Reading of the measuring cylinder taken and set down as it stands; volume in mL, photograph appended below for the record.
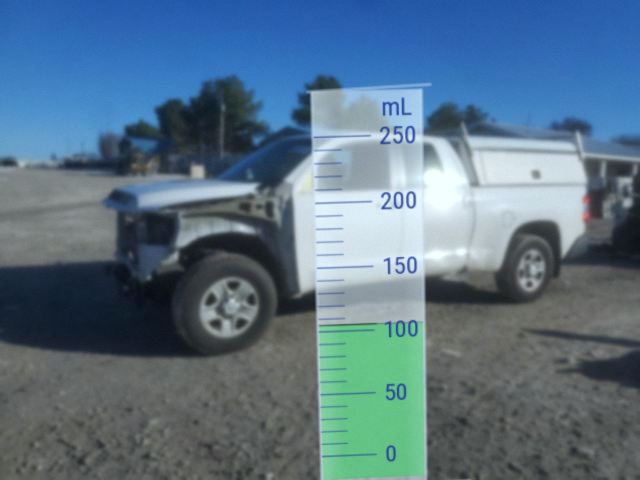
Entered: 105 mL
